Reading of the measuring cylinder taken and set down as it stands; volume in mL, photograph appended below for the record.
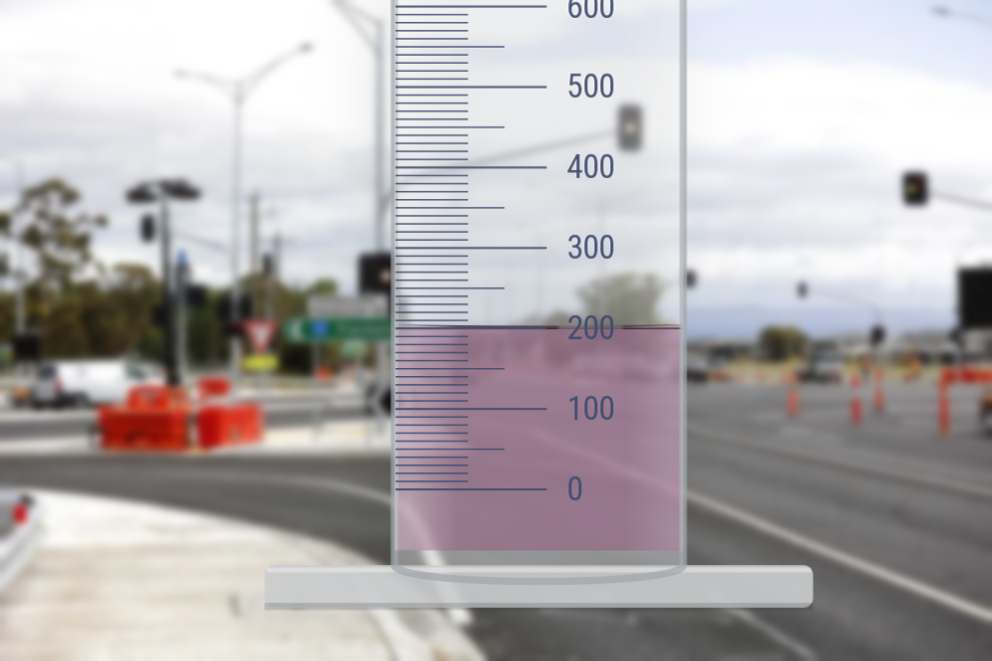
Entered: 200 mL
